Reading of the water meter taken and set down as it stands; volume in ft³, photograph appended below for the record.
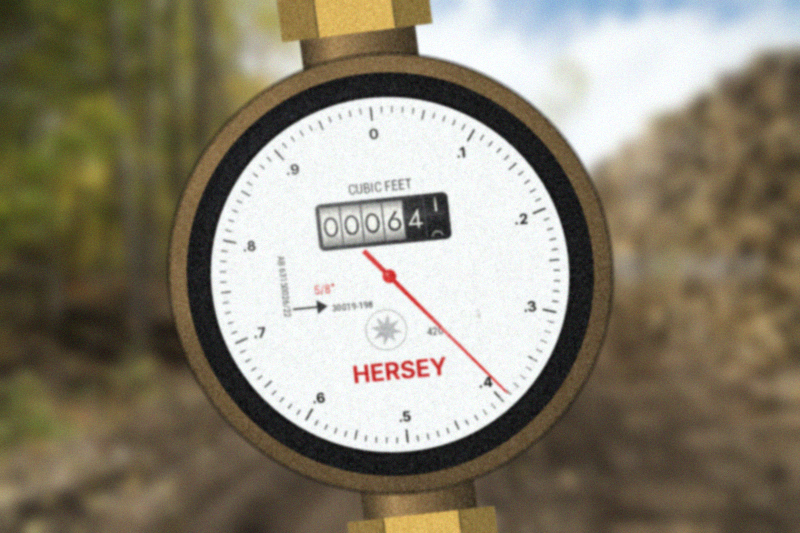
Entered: 641.39 ft³
